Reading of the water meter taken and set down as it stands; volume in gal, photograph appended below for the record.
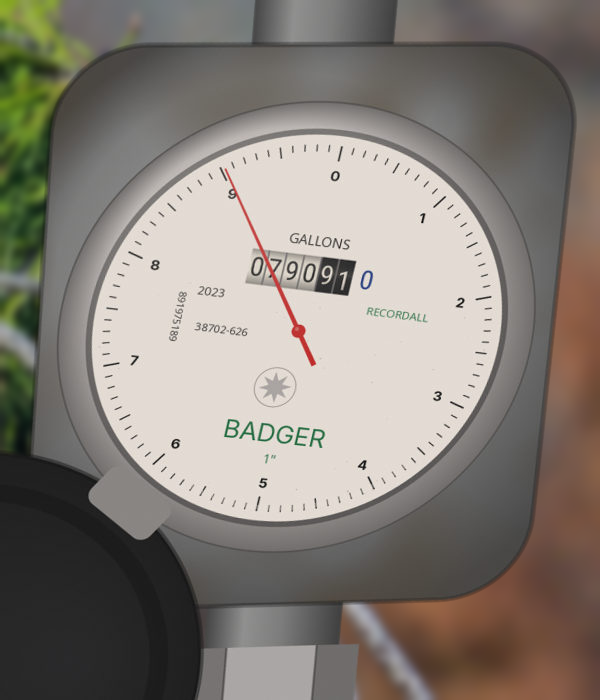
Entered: 790909.0 gal
